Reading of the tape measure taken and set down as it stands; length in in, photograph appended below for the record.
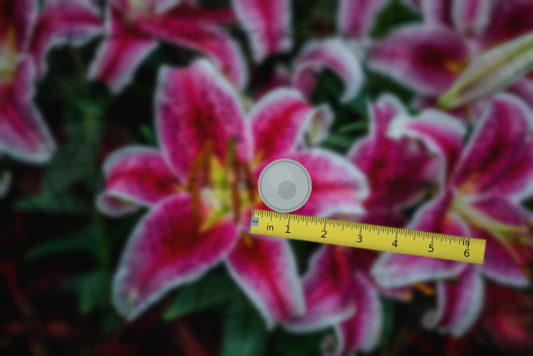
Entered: 1.5 in
